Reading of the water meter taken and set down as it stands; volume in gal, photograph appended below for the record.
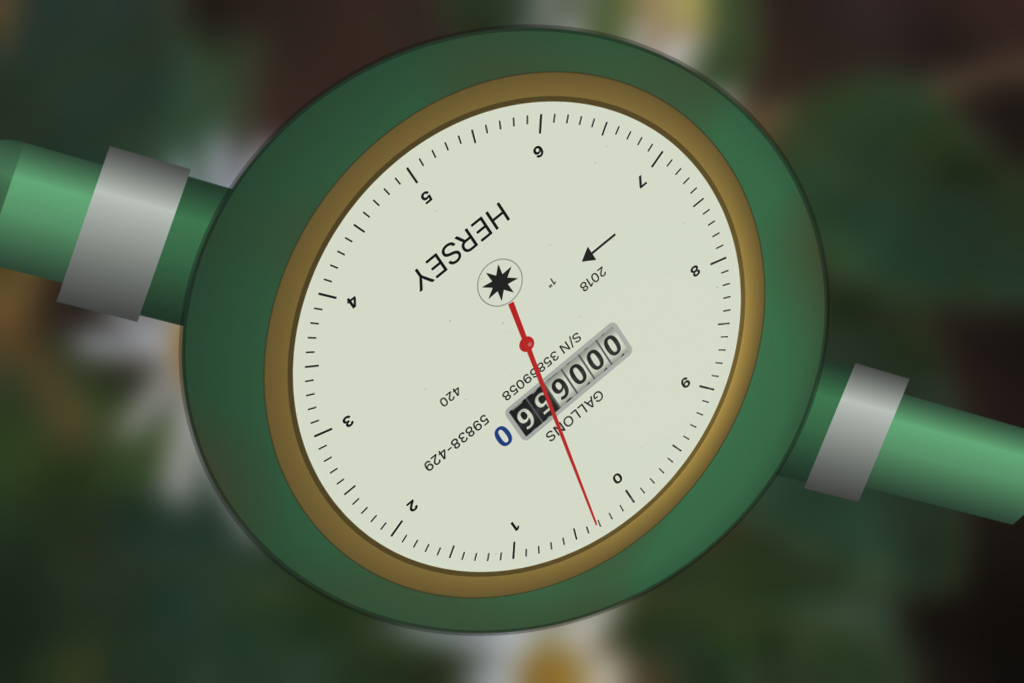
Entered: 6560.3 gal
